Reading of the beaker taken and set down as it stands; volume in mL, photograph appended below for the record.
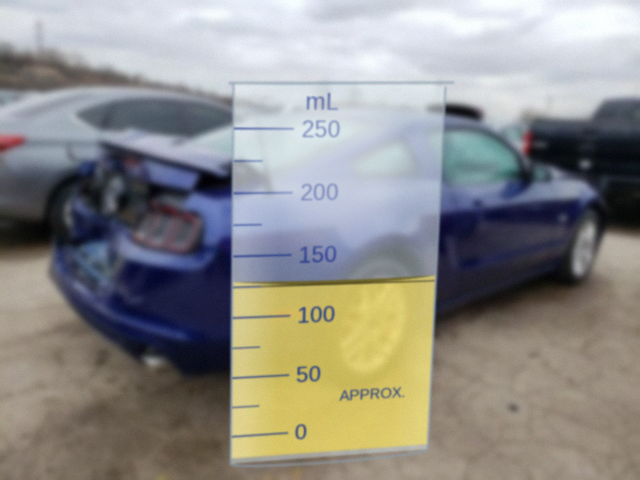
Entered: 125 mL
